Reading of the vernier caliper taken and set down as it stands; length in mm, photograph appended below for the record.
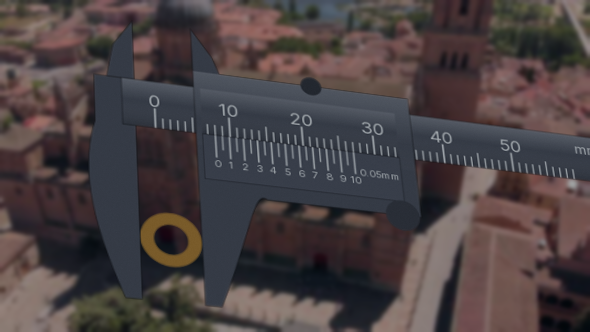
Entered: 8.0 mm
